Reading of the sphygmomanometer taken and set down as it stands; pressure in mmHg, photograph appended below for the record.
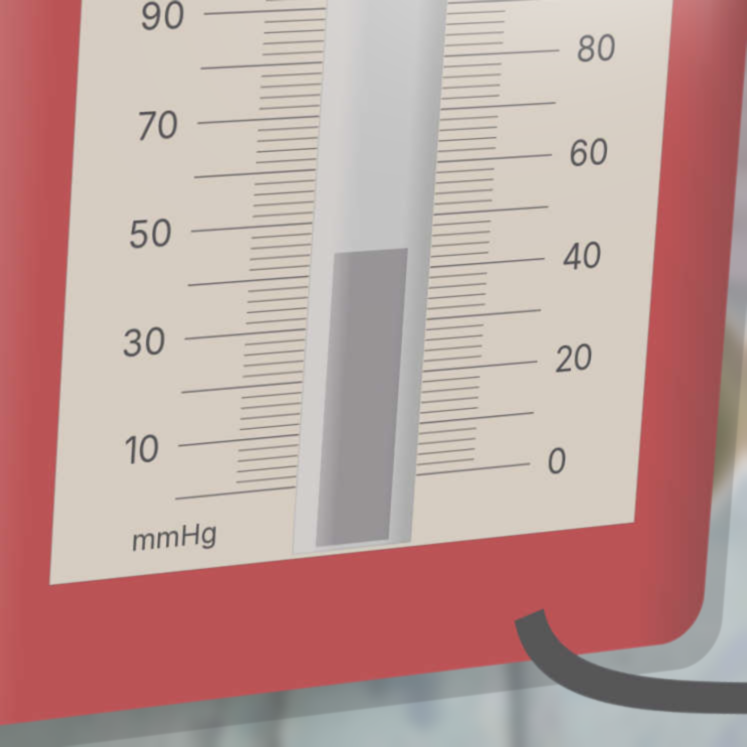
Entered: 44 mmHg
